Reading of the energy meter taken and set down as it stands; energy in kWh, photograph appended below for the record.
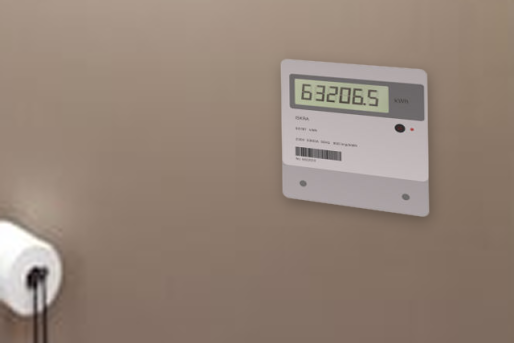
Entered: 63206.5 kWh
